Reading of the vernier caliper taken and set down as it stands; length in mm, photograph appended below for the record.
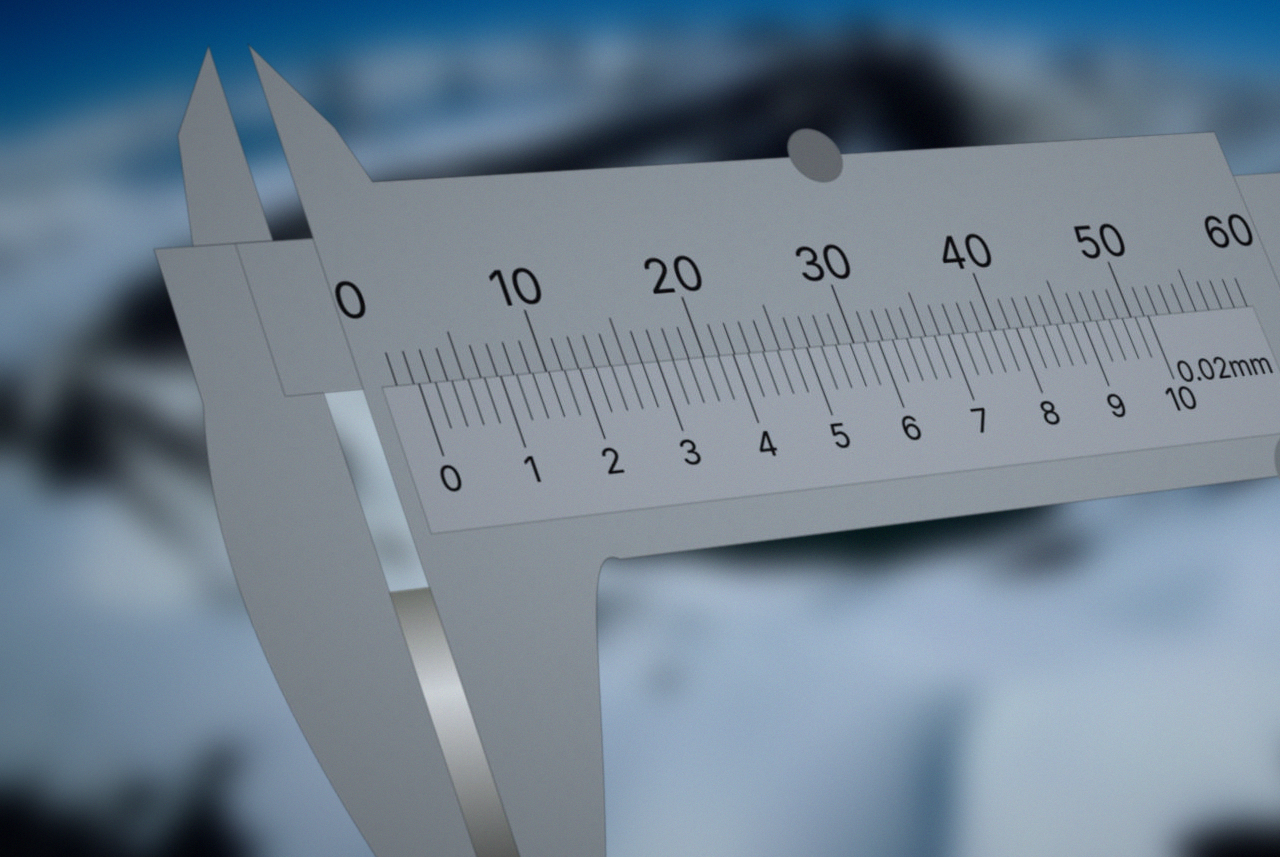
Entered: 2.3 mm
